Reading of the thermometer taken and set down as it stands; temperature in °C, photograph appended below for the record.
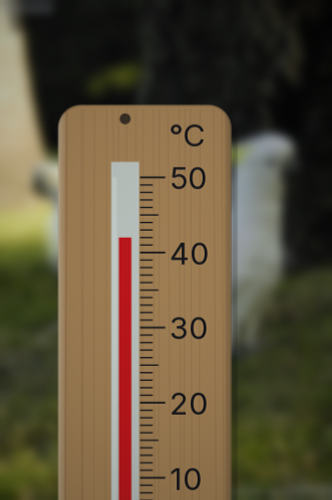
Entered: 42 °C
